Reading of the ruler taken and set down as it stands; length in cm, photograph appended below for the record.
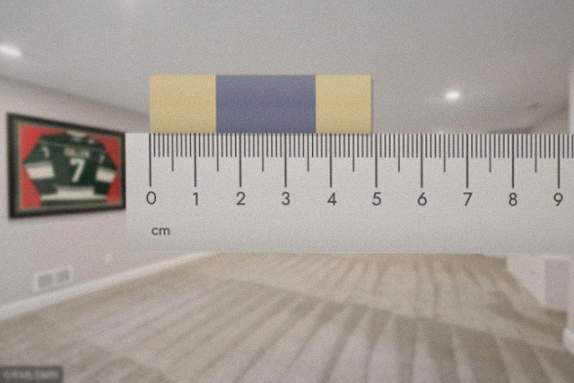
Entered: 4.9 cm
